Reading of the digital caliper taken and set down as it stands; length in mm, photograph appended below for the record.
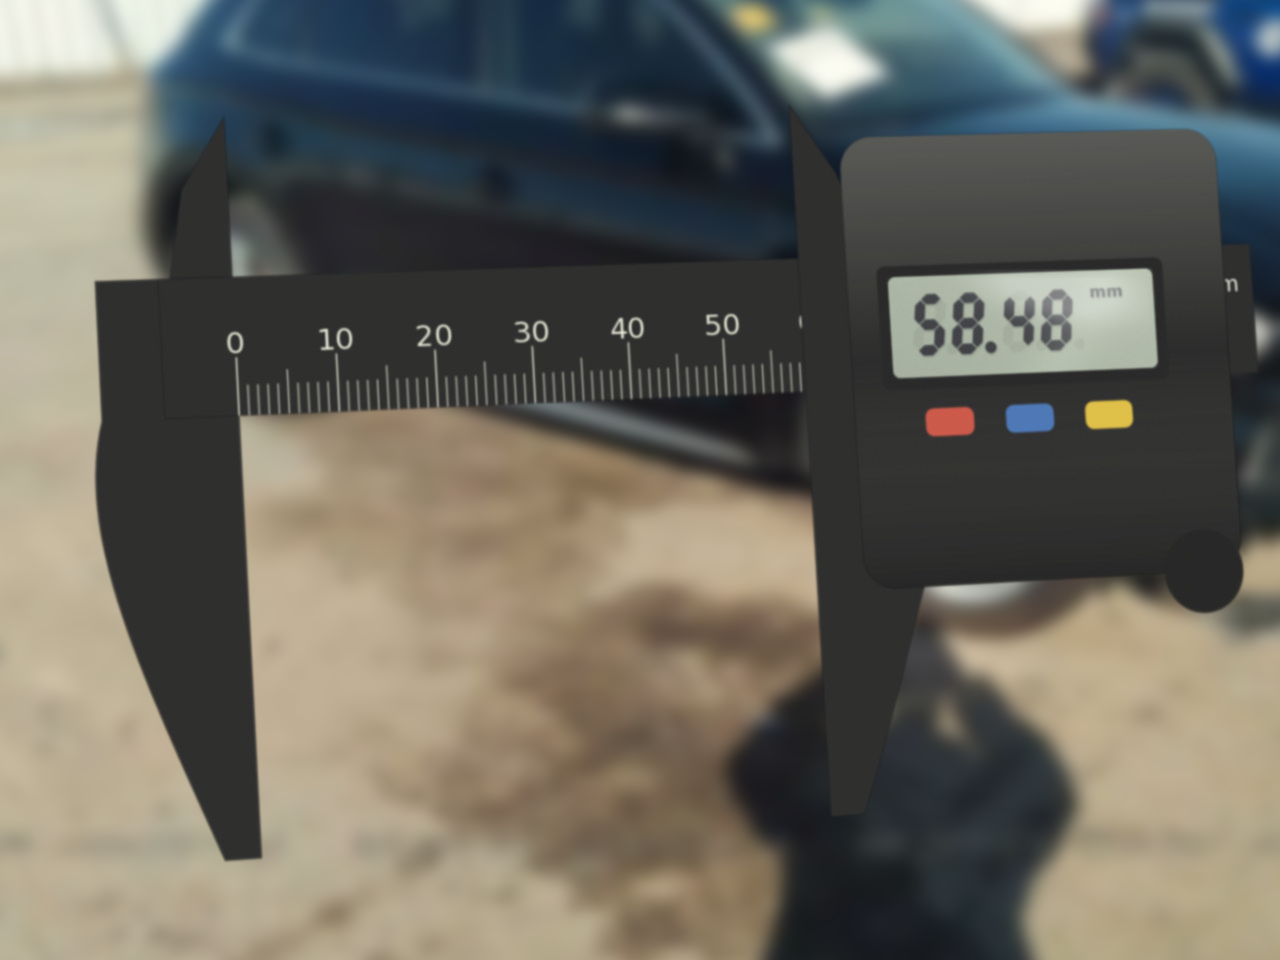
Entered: 58.48 mm
